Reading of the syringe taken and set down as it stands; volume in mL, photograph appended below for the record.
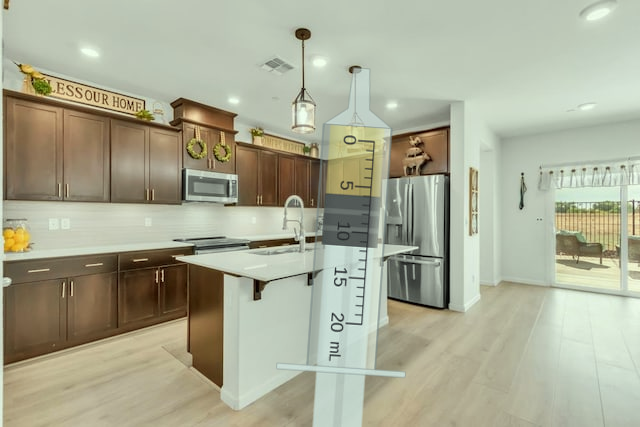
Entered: 6 mL
